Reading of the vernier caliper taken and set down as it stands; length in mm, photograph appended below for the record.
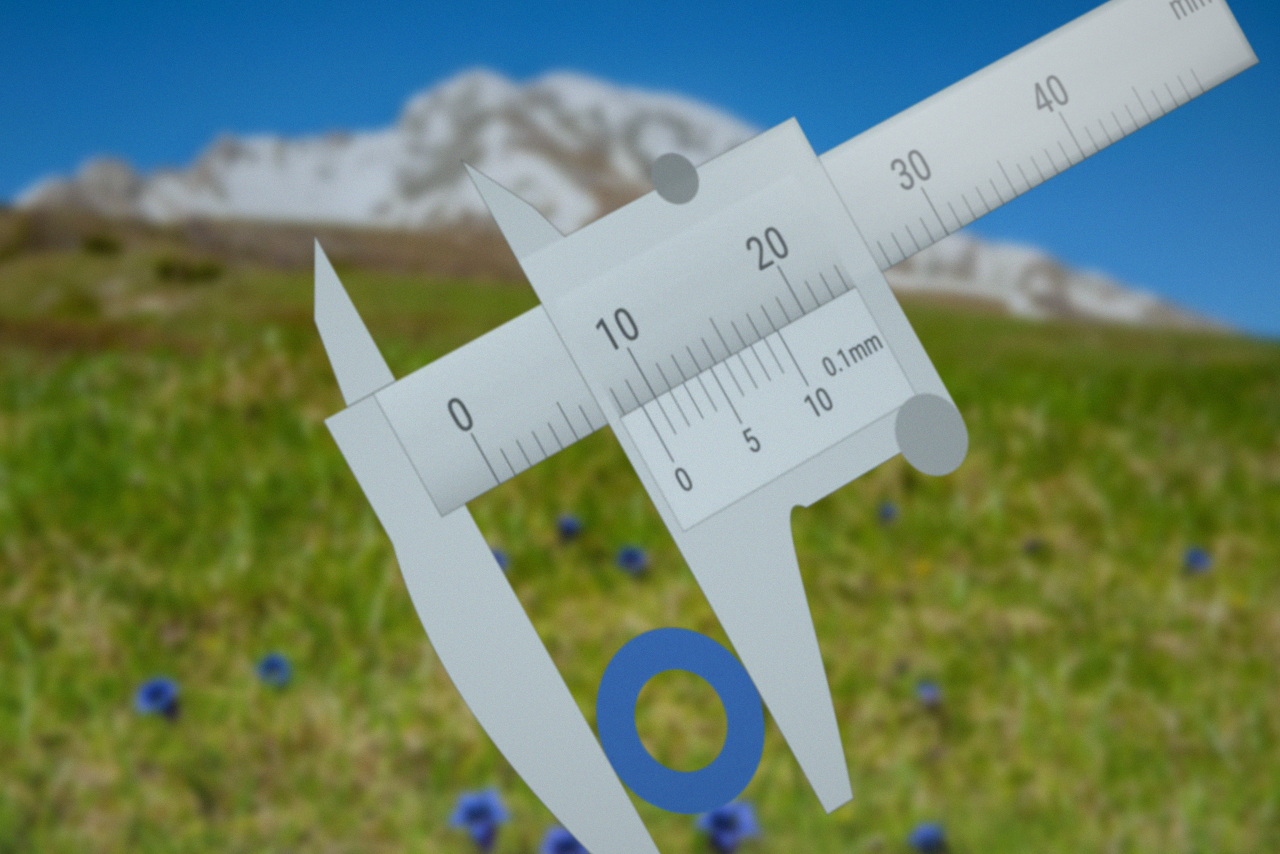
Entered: 9.1 mm
